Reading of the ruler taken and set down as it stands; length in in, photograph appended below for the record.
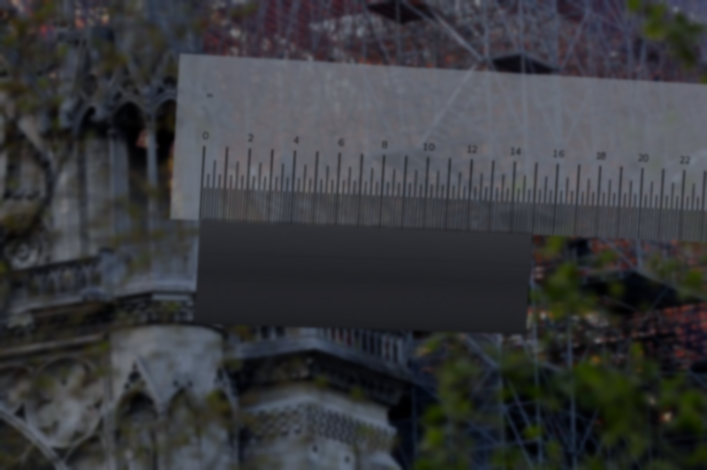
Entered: 15 in
